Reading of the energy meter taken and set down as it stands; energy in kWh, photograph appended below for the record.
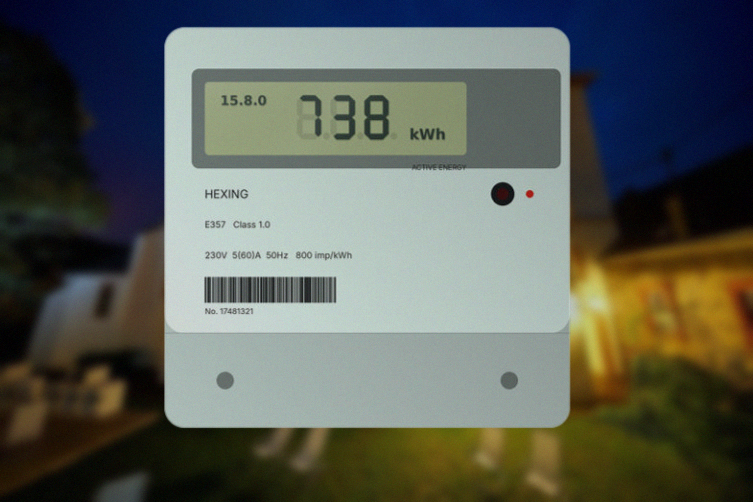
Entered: 738 kWh
